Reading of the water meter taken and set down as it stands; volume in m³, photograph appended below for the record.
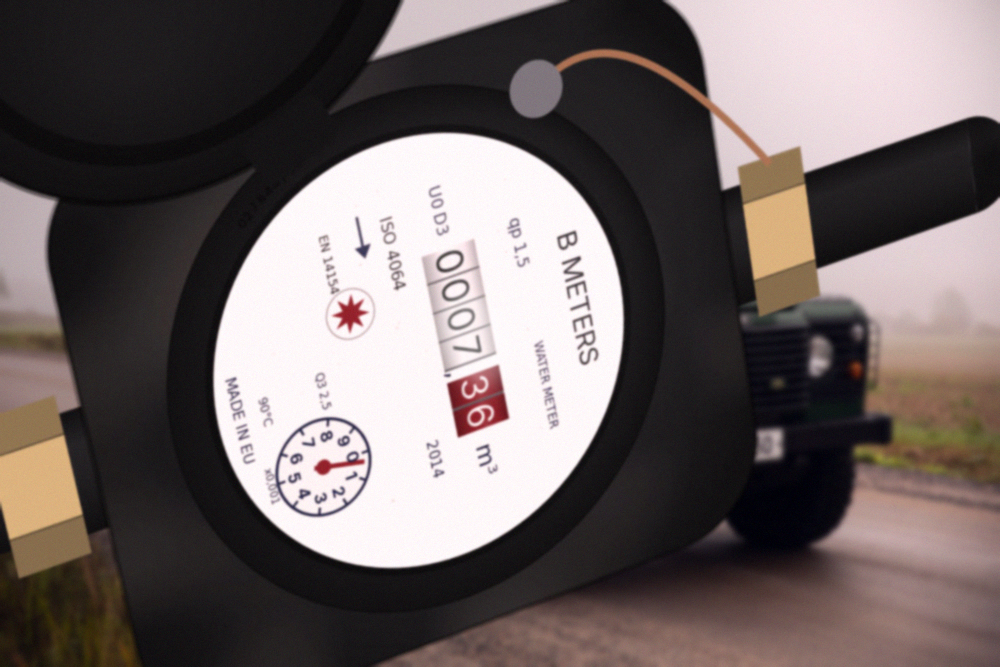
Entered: 7.360 m³
